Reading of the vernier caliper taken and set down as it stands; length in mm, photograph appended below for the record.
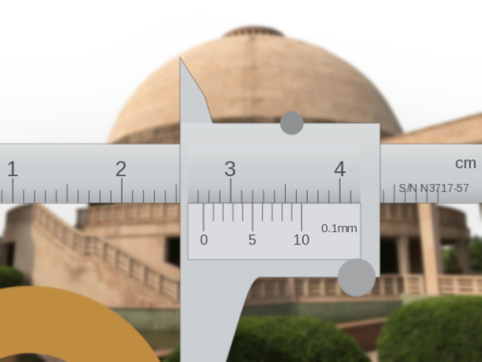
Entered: 27.5 mm
